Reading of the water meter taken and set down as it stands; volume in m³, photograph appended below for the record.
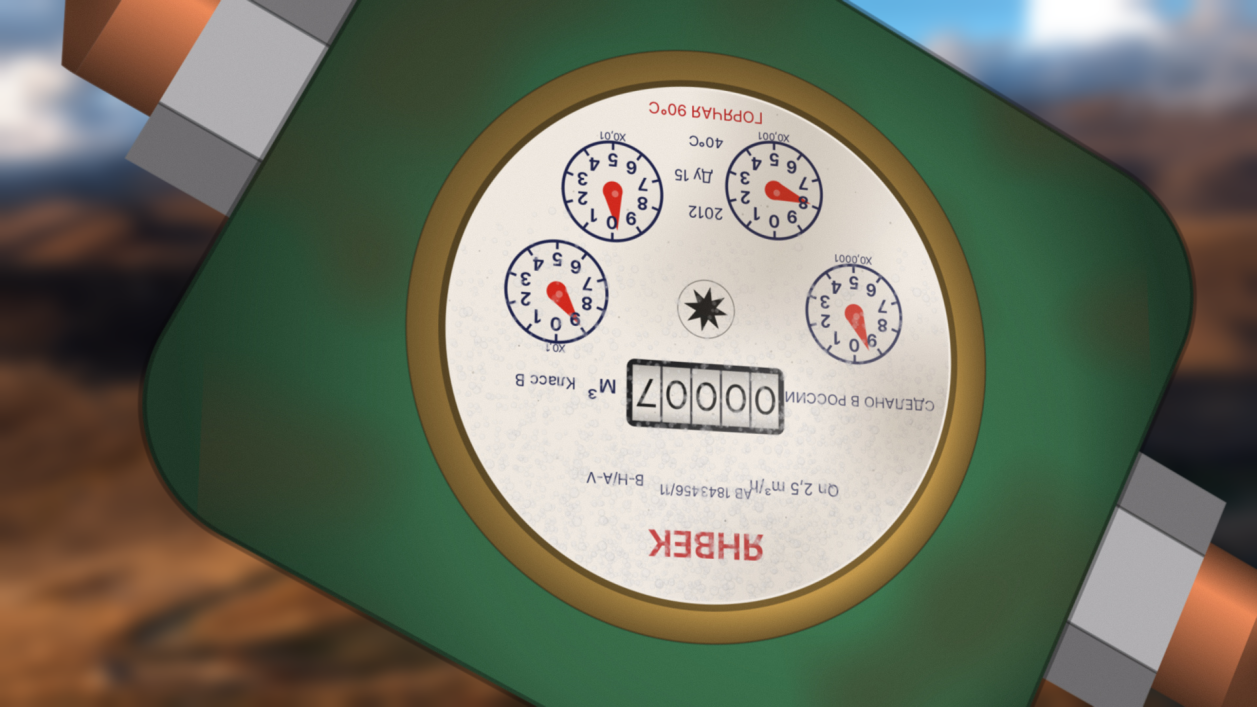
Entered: 7.8979 m³
